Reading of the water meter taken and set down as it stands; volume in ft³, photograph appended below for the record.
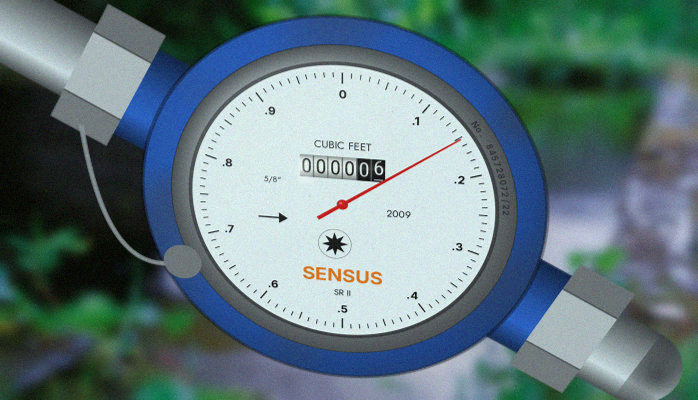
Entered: 6.15 ft³
